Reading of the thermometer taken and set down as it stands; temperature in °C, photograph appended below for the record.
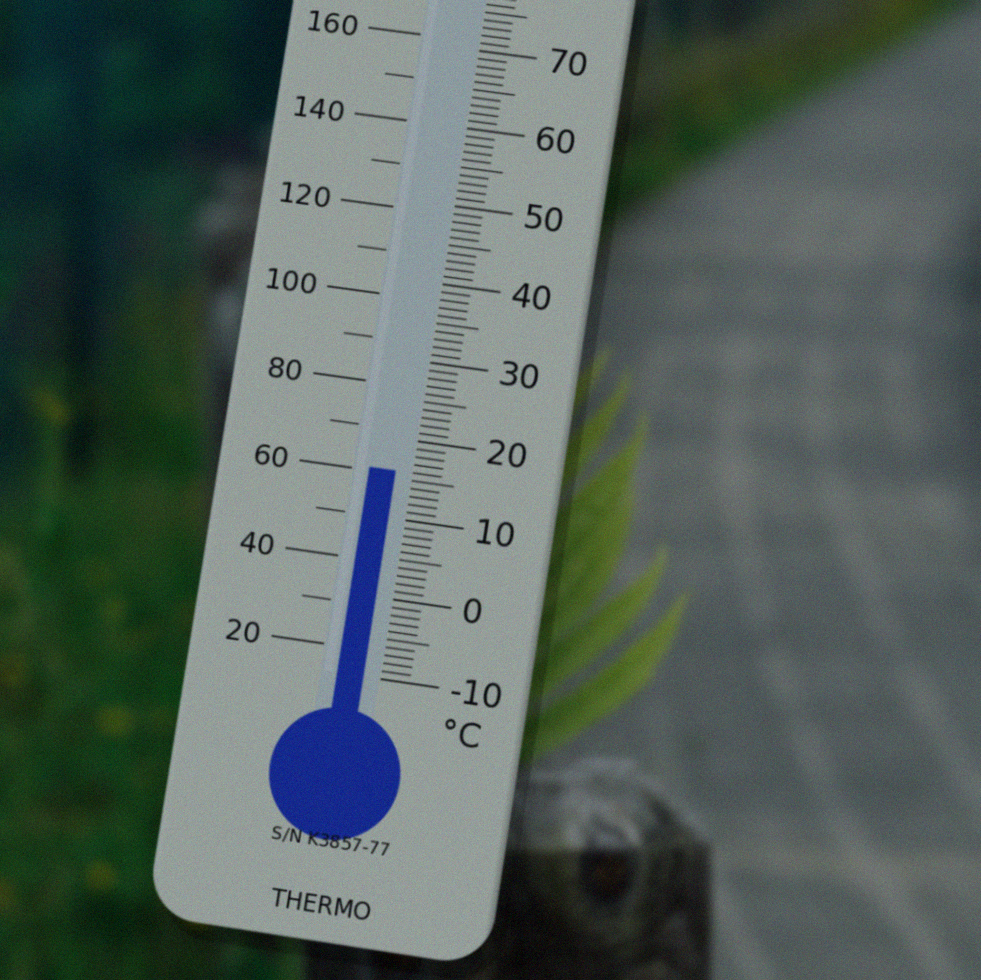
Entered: 16 °C
